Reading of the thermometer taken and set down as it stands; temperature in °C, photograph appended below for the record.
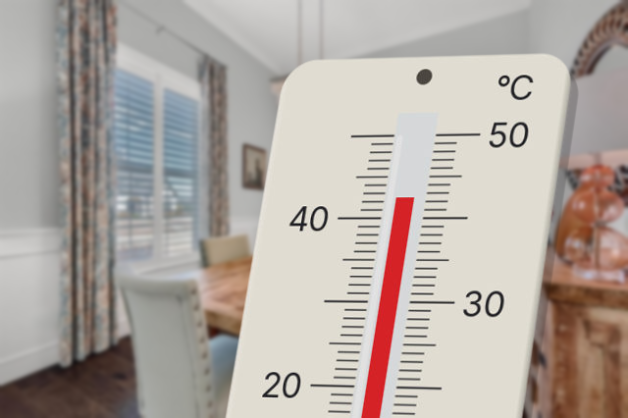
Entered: 42.5 °C
